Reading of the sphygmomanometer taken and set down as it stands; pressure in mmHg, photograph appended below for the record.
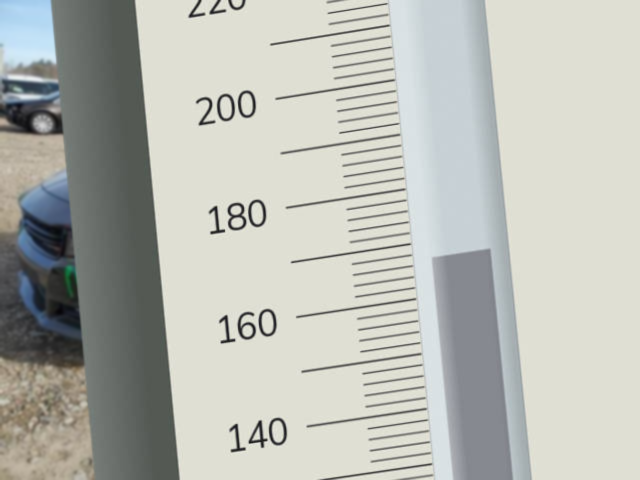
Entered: 167 mmHg
